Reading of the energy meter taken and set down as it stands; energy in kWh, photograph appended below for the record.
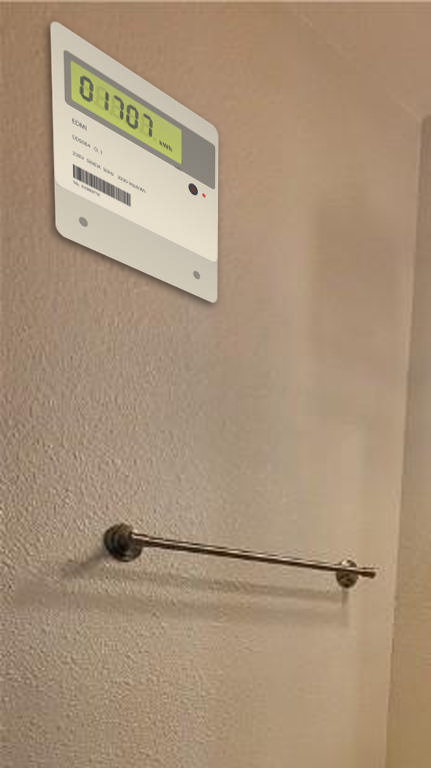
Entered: 1707 kWh
